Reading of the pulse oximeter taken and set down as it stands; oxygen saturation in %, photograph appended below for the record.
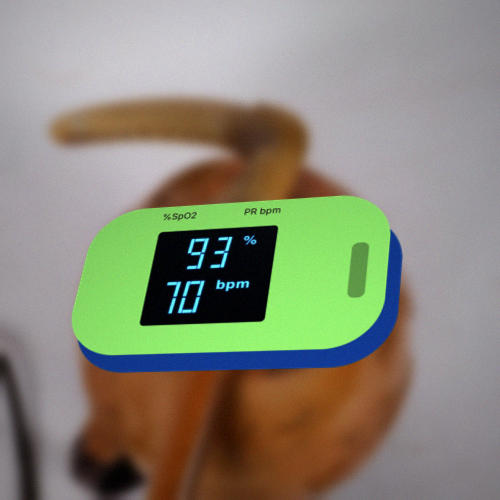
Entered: 93 %
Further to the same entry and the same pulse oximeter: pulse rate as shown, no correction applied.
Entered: 70 bpm
